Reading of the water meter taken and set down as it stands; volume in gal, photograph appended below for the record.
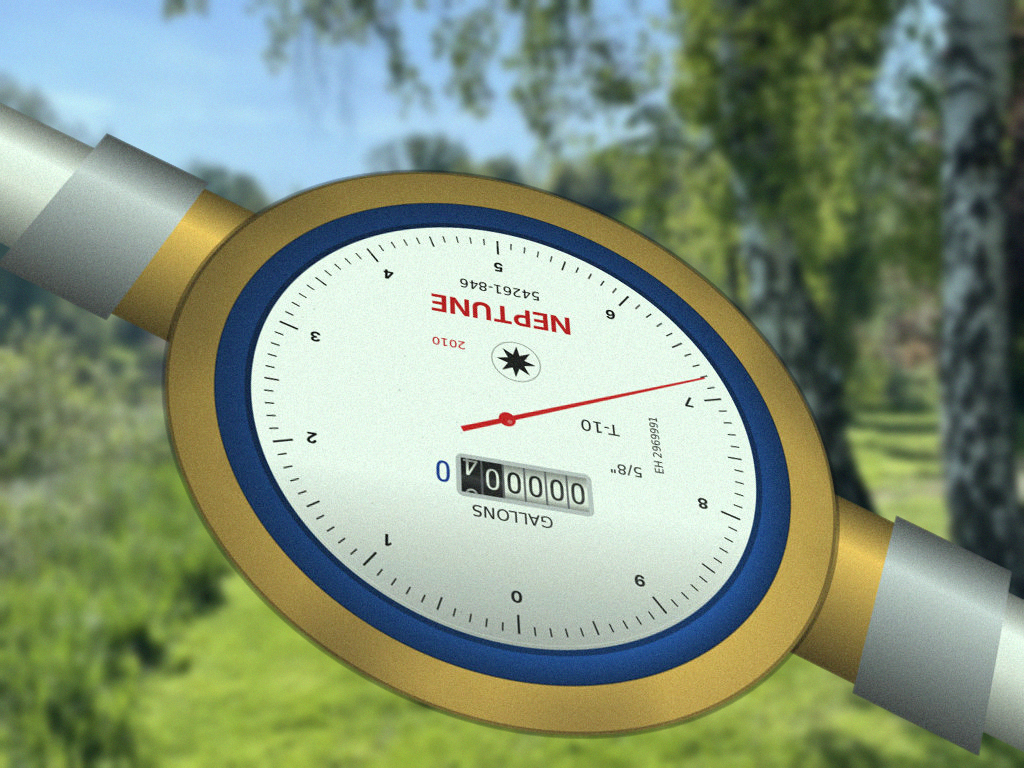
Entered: 36.8 gal
